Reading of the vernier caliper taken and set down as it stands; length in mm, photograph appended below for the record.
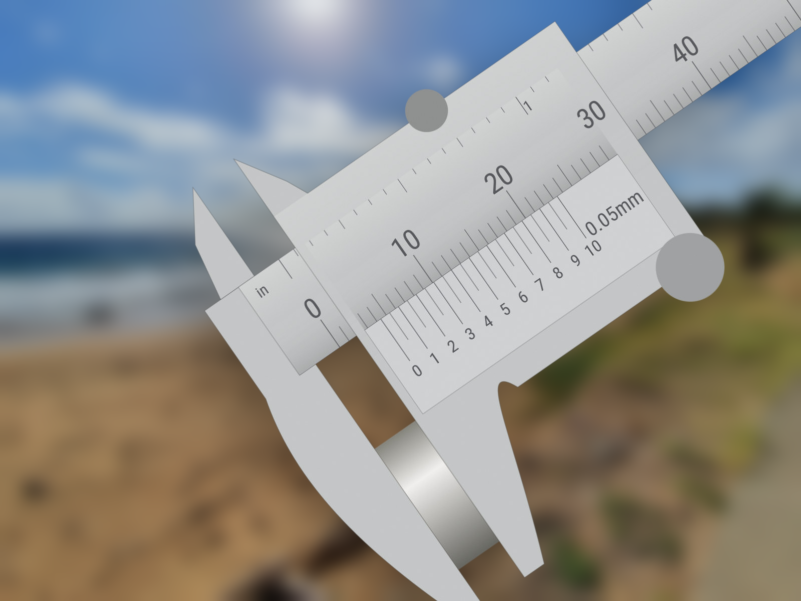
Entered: 4.4 mm
